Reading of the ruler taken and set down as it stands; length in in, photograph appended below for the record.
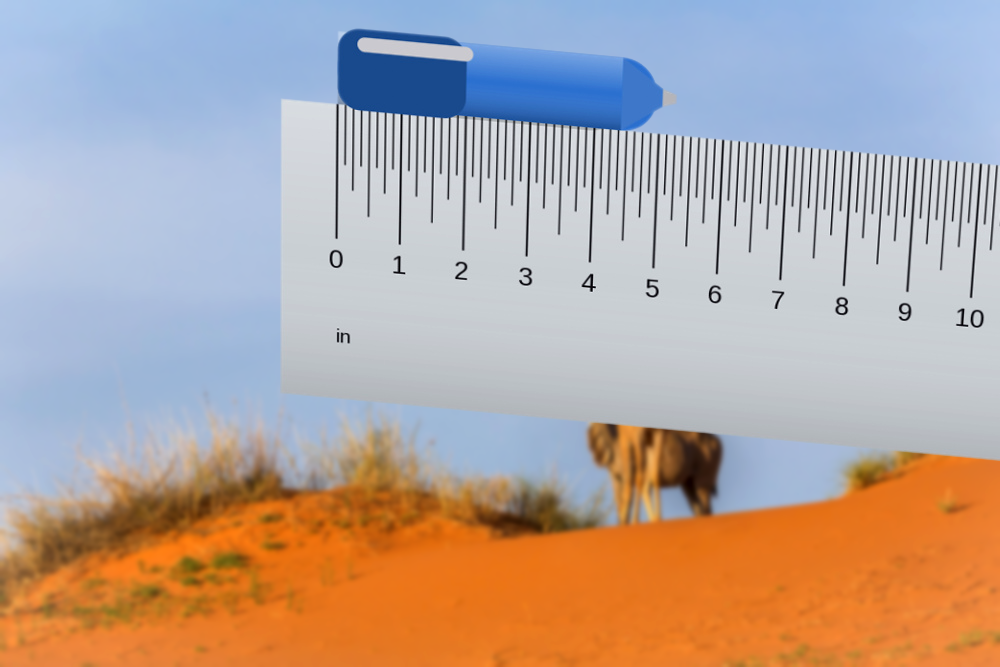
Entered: 5.25 in
